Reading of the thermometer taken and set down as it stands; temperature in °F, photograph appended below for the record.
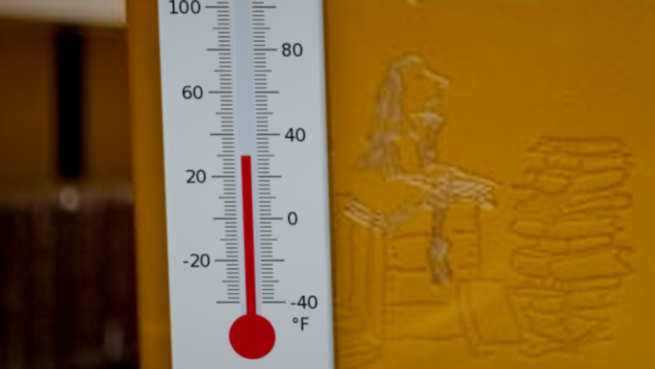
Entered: 30 °F
